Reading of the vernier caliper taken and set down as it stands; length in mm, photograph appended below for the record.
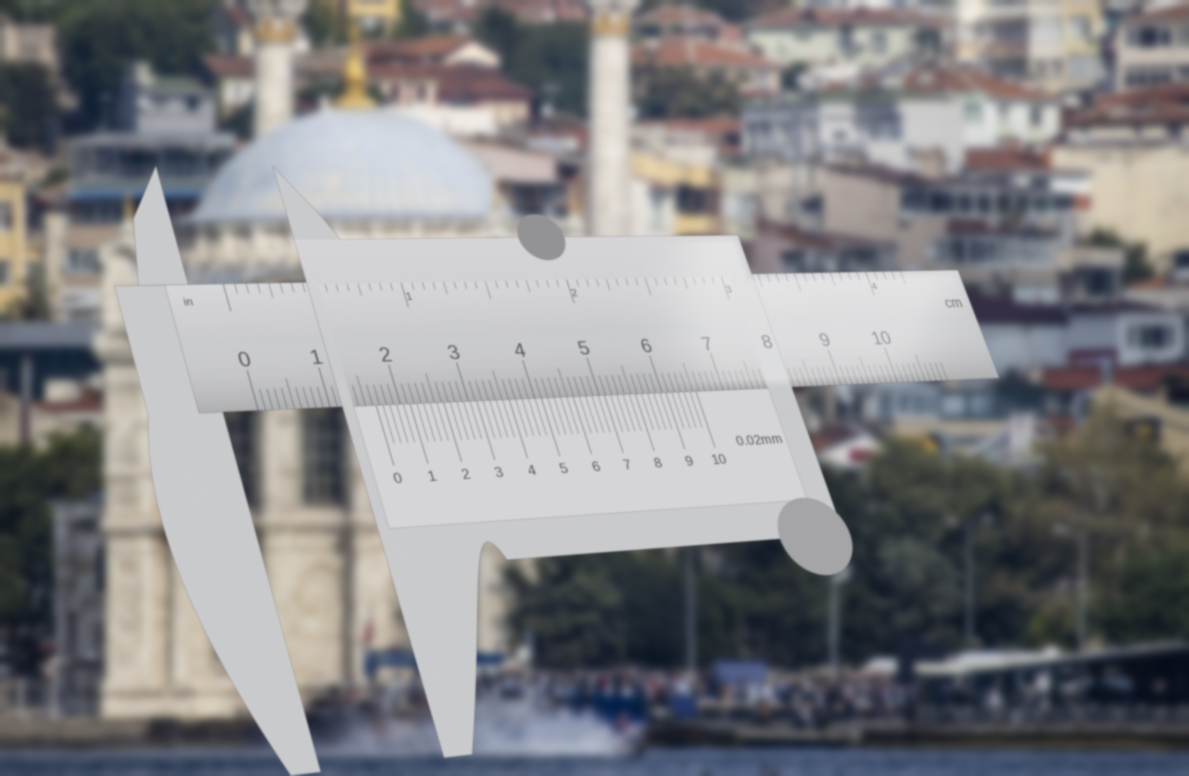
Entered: 16.5 mm
